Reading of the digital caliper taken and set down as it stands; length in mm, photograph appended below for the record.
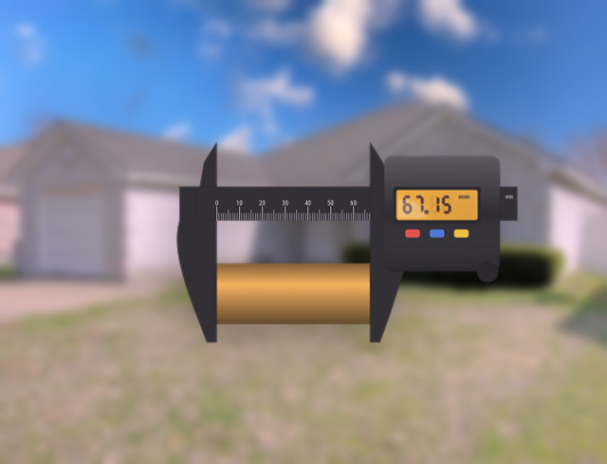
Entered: 67.15 mm
